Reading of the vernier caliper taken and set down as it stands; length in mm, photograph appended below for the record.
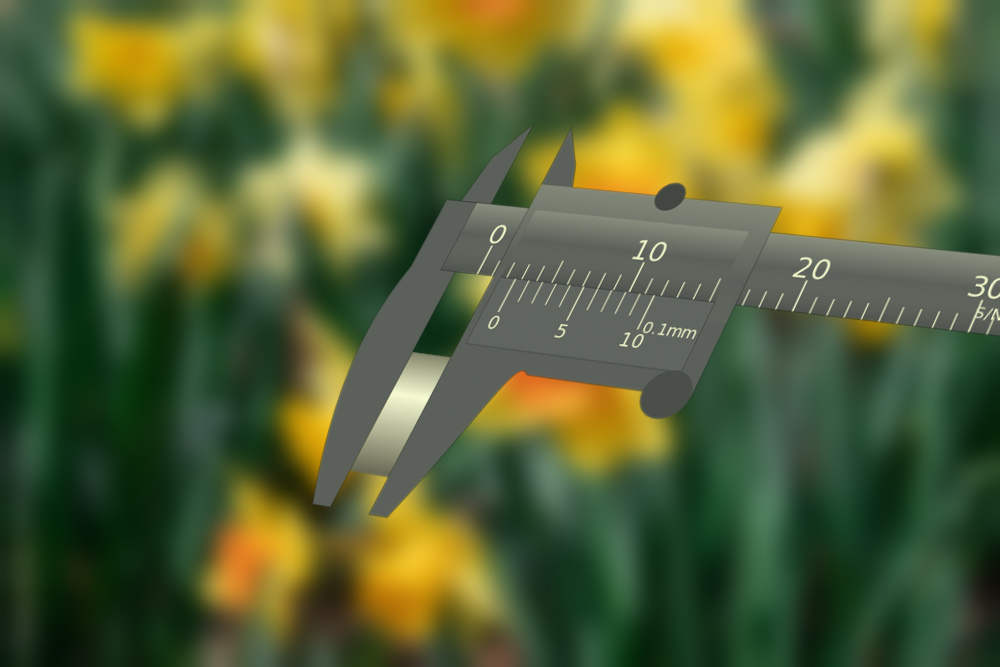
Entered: 2.6 mm
